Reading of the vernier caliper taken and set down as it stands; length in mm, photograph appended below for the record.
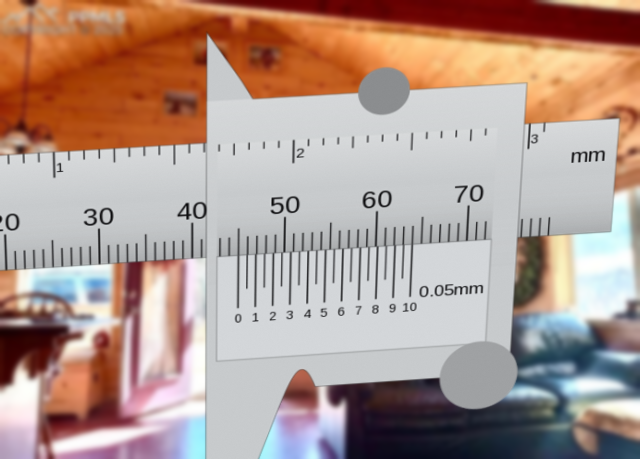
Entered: 45.0 mm
